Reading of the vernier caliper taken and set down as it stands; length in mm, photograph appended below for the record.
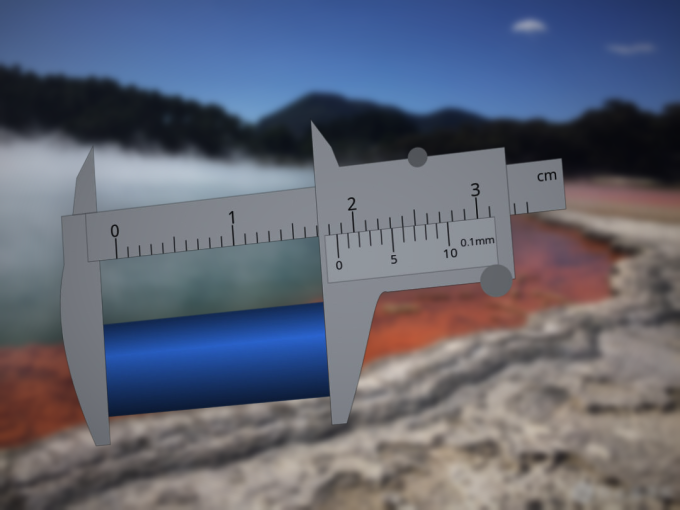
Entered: 18.6 mm
